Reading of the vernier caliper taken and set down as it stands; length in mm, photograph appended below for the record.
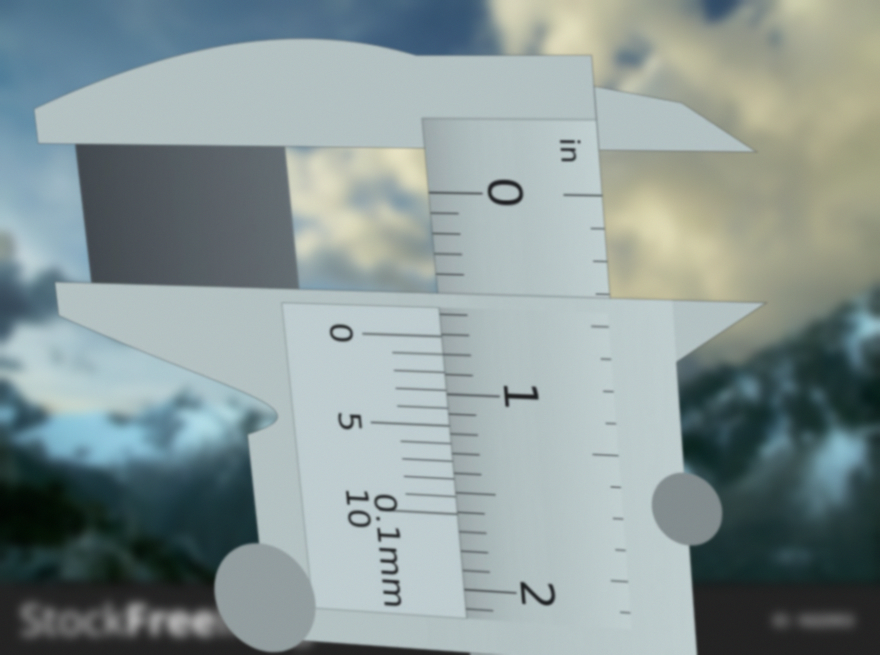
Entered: 7.1 mm
